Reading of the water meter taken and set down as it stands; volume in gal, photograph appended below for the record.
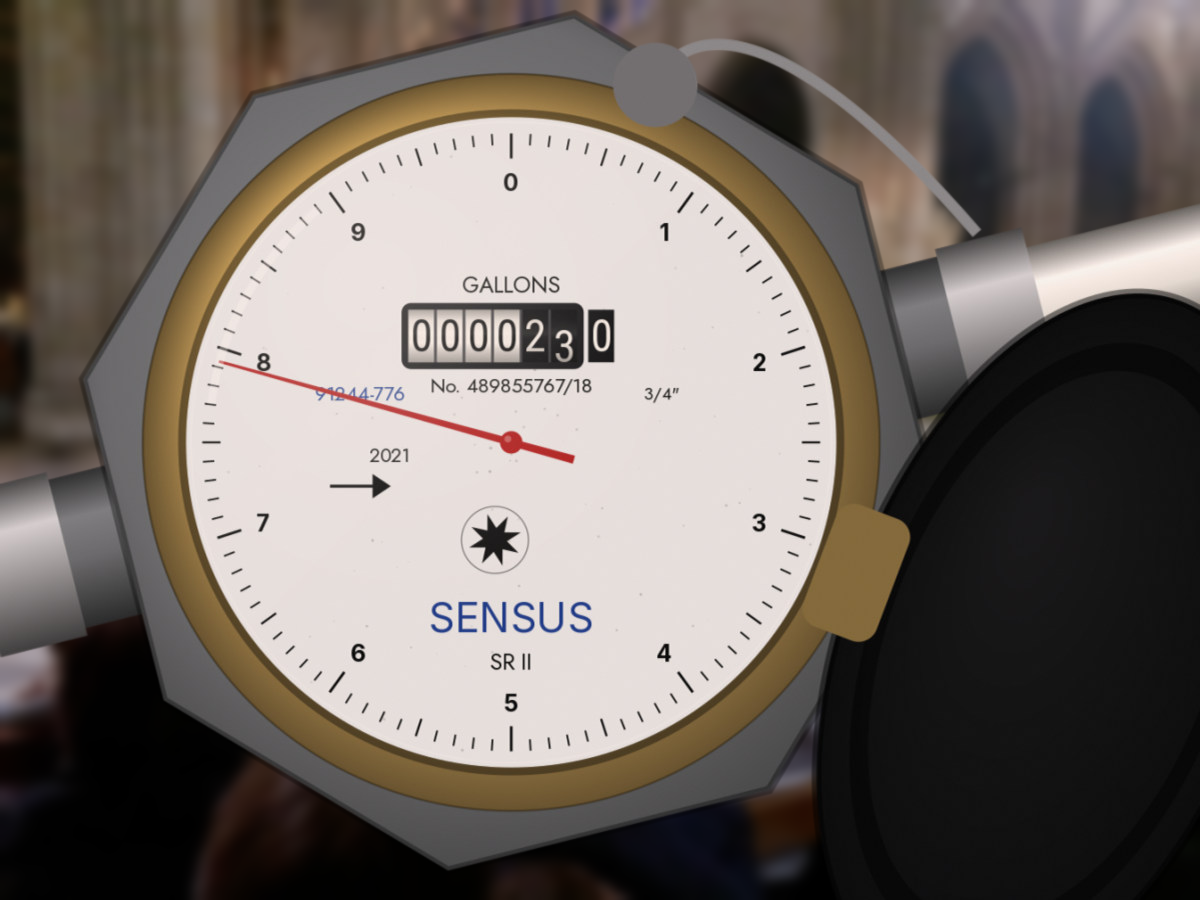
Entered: 227.9 gal
